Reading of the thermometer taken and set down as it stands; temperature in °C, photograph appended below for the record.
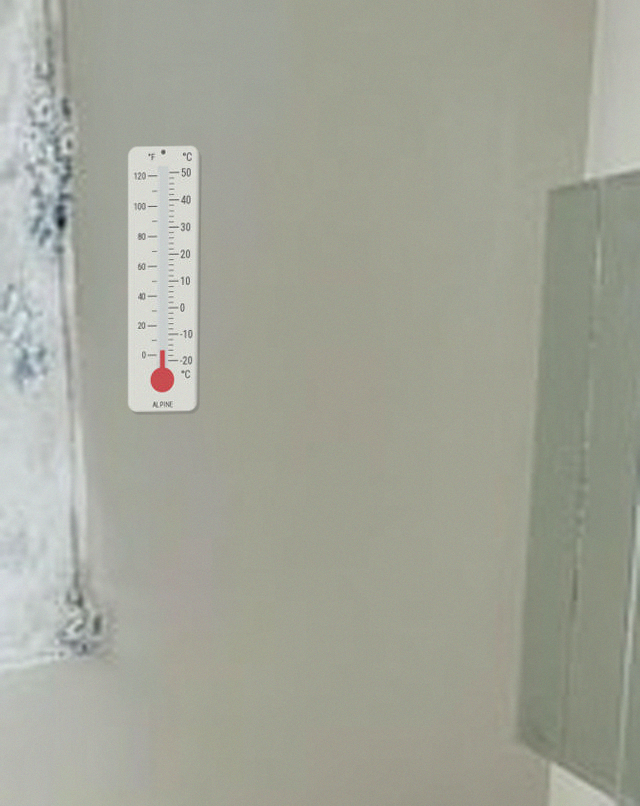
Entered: -16 °C
